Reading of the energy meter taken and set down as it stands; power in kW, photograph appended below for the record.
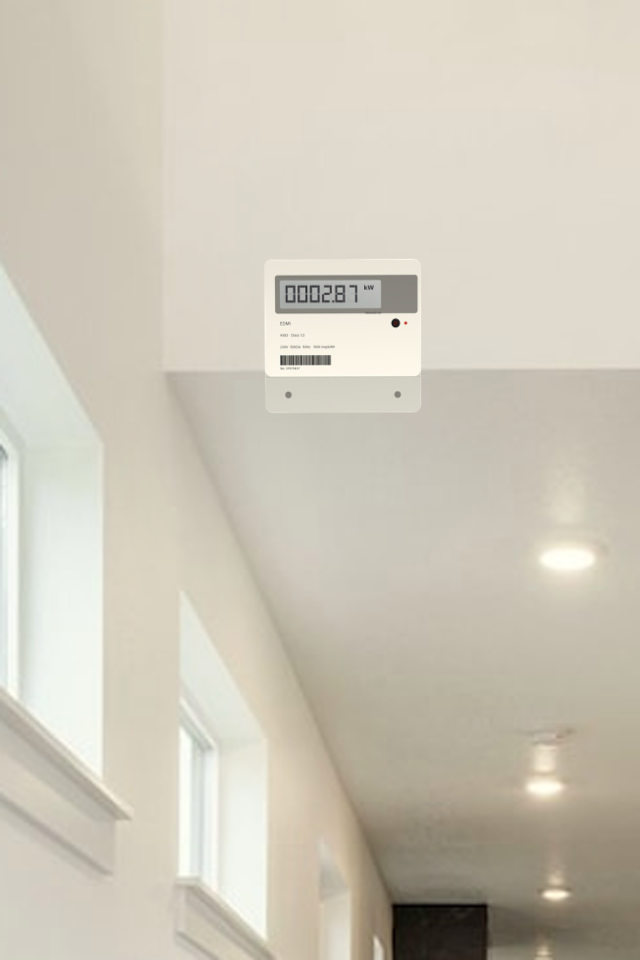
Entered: 2.87 kW
